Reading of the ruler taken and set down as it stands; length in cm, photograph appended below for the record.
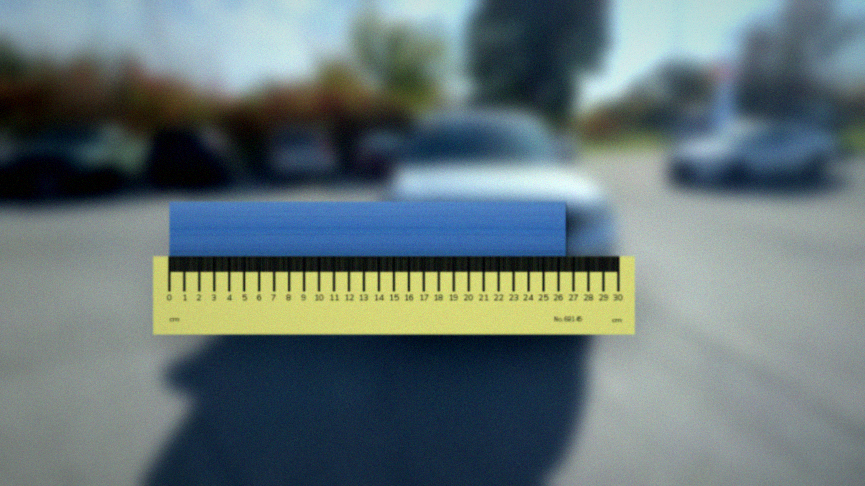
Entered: 26.5 cm
